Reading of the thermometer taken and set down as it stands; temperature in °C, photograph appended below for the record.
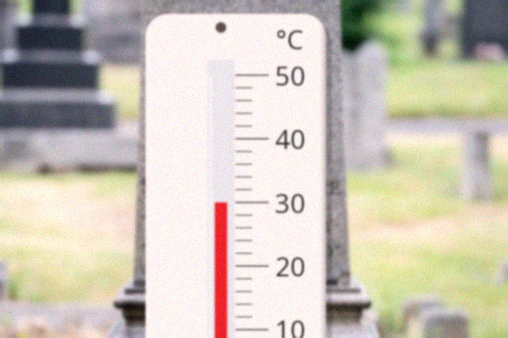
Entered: 30 °C
